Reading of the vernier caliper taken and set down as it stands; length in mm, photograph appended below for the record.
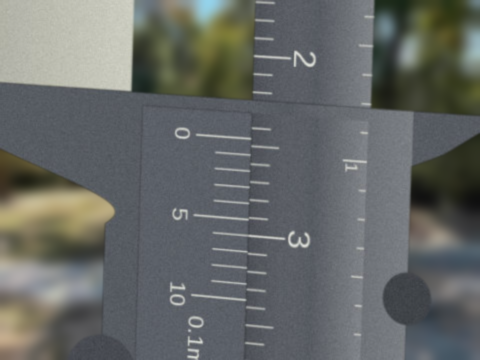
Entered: 24.6 mm
